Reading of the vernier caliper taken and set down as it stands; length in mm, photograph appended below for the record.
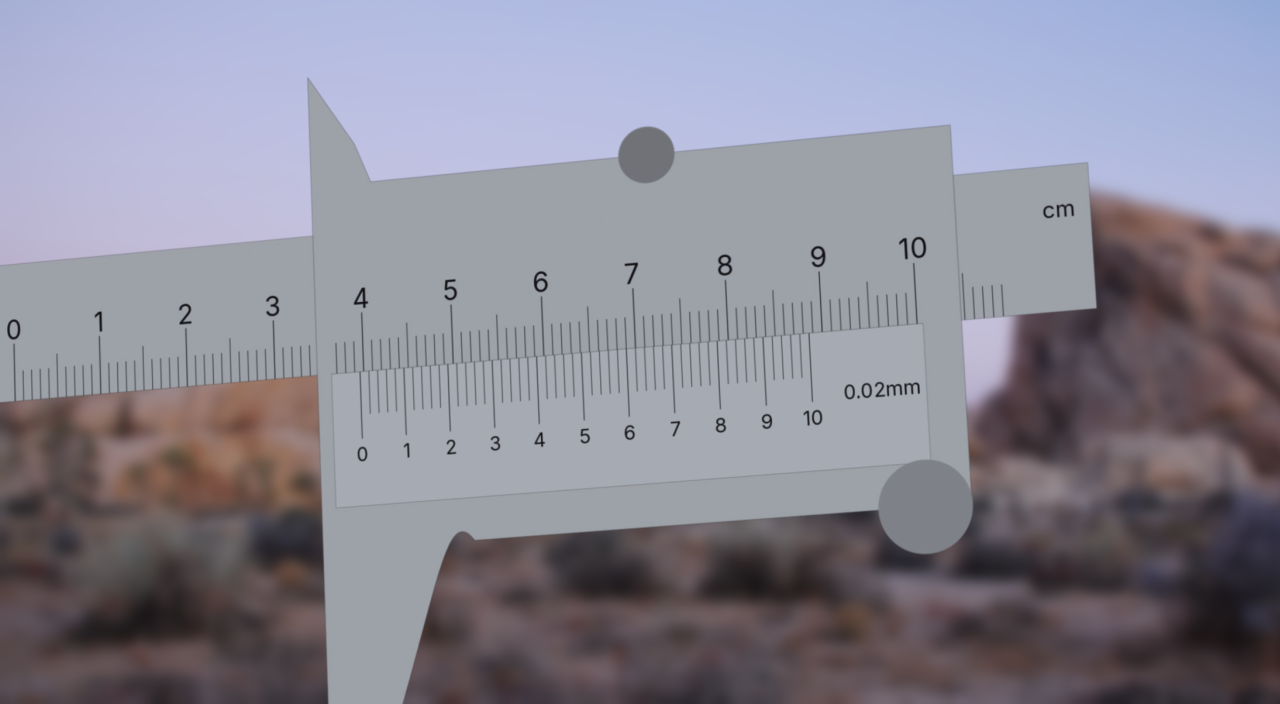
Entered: 39.6 mm
